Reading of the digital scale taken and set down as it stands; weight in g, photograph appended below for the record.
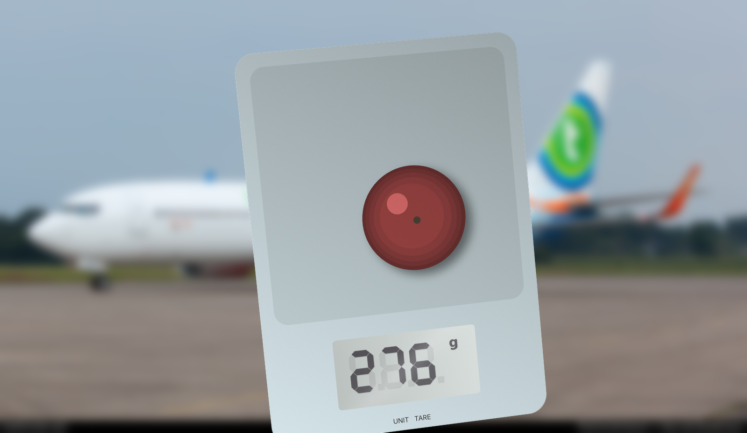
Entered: 276 g
